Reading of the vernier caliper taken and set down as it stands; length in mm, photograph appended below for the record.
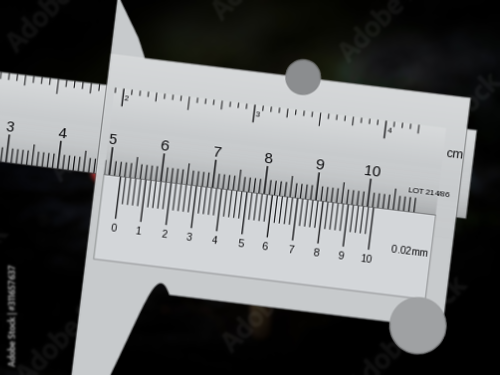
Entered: 52.2 mm
